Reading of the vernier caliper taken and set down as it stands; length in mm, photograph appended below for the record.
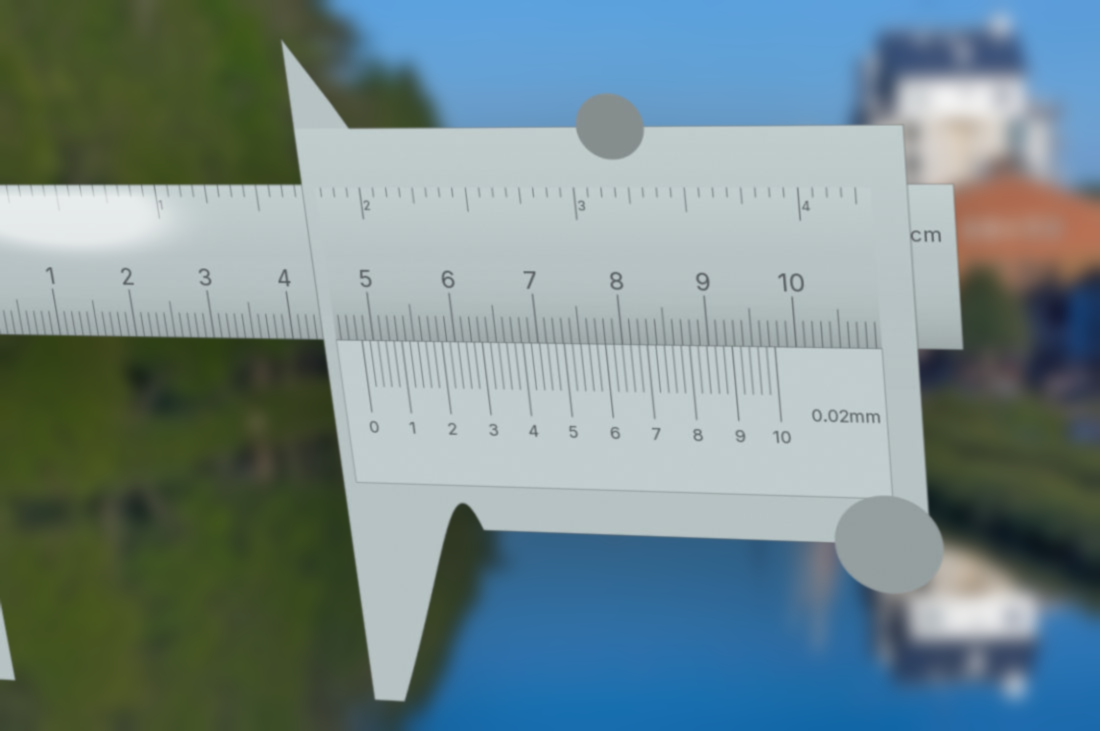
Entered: 48.6 mm
